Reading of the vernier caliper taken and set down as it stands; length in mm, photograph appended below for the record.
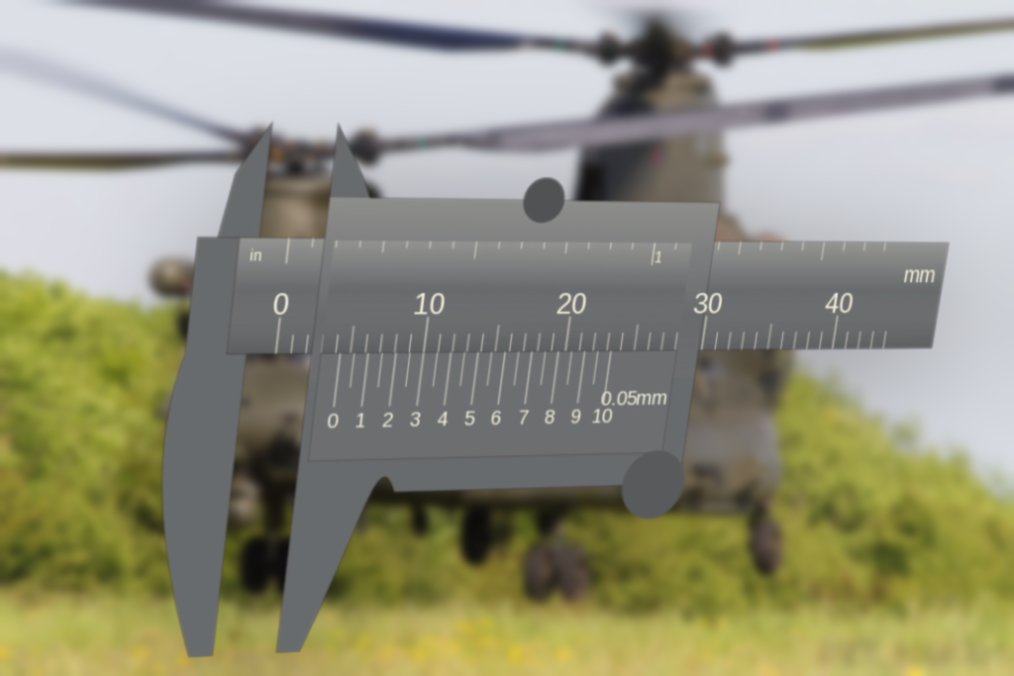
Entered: 4.3 mm
